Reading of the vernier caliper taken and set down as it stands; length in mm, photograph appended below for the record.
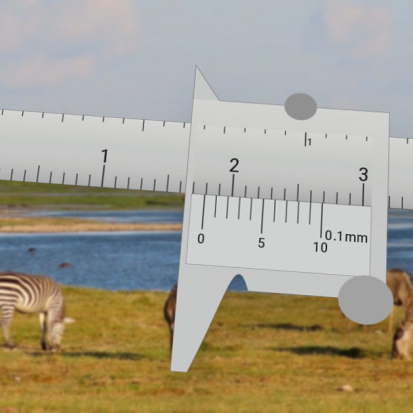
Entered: 17.9 mm
